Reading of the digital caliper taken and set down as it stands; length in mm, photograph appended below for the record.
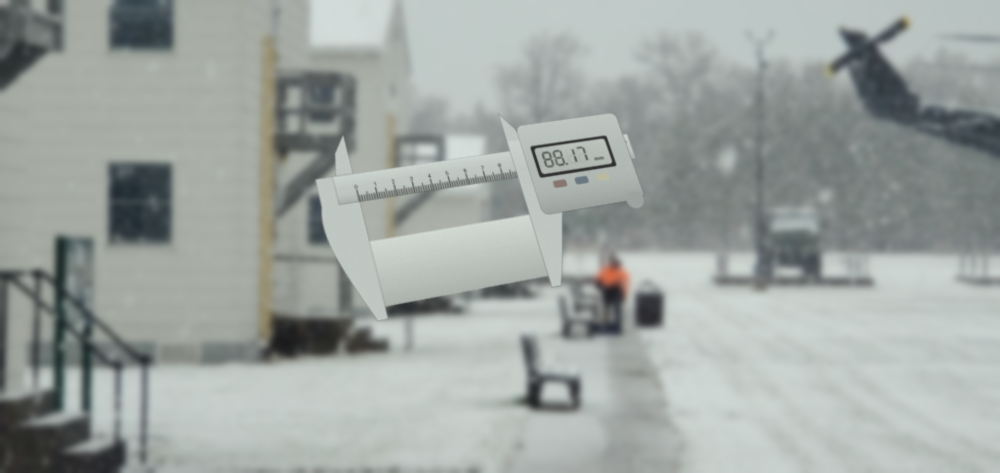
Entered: 88.17 mm
